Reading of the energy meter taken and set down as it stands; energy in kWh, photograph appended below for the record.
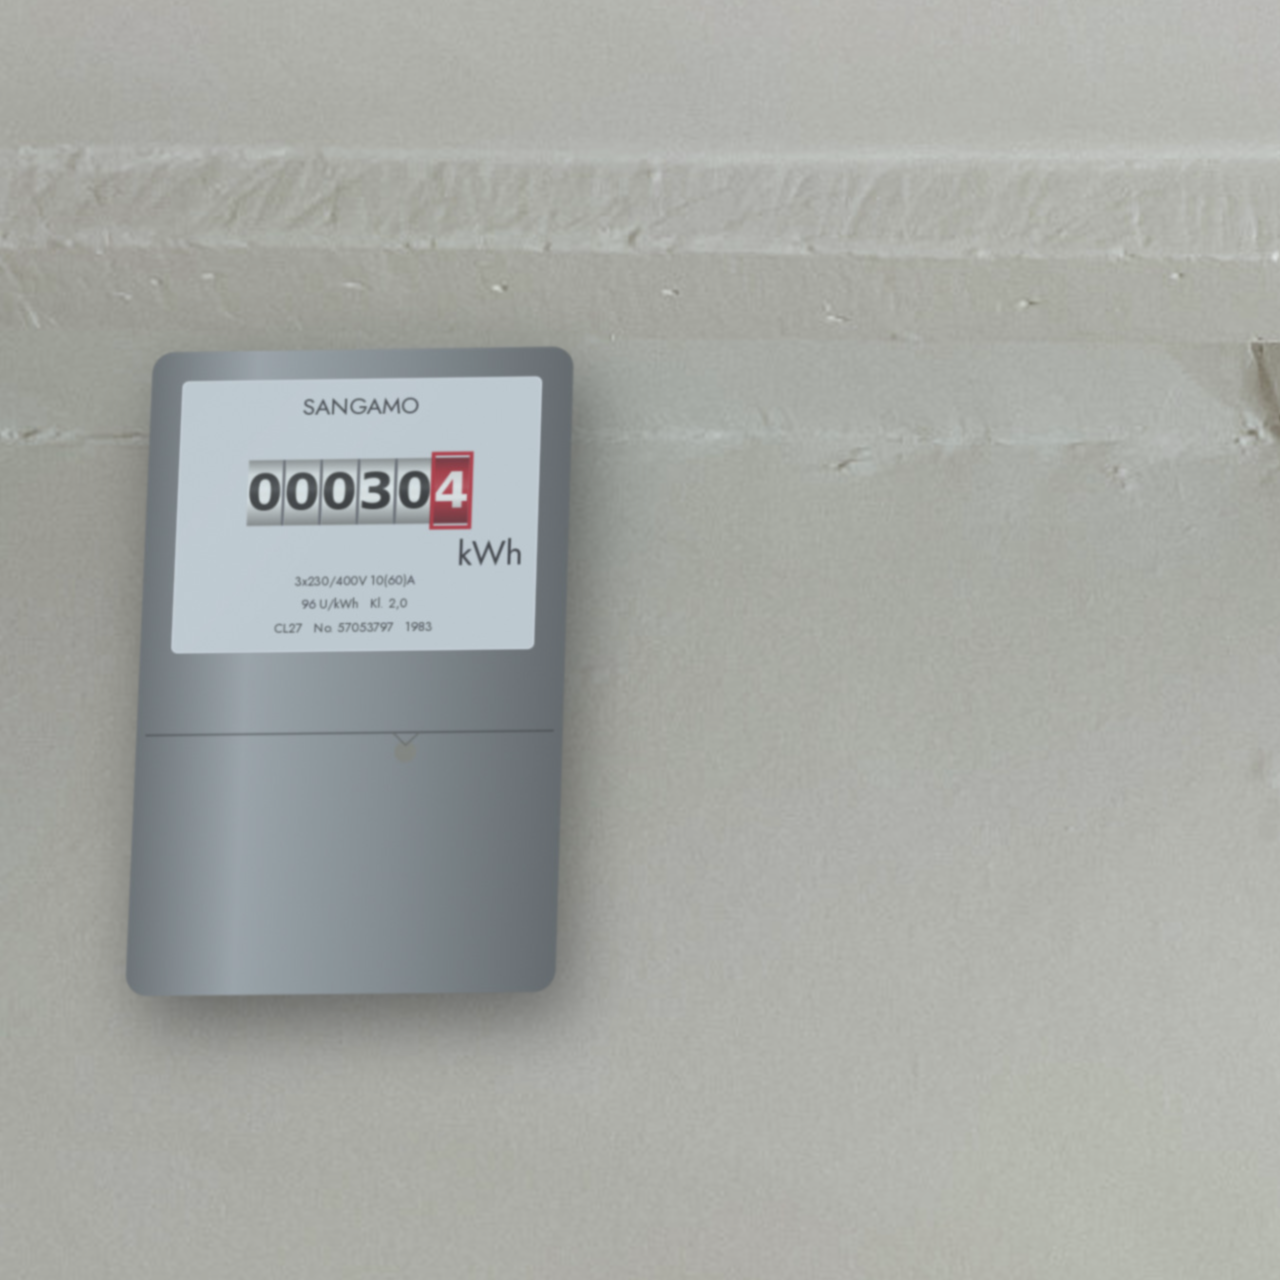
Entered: 30.4 kWh
